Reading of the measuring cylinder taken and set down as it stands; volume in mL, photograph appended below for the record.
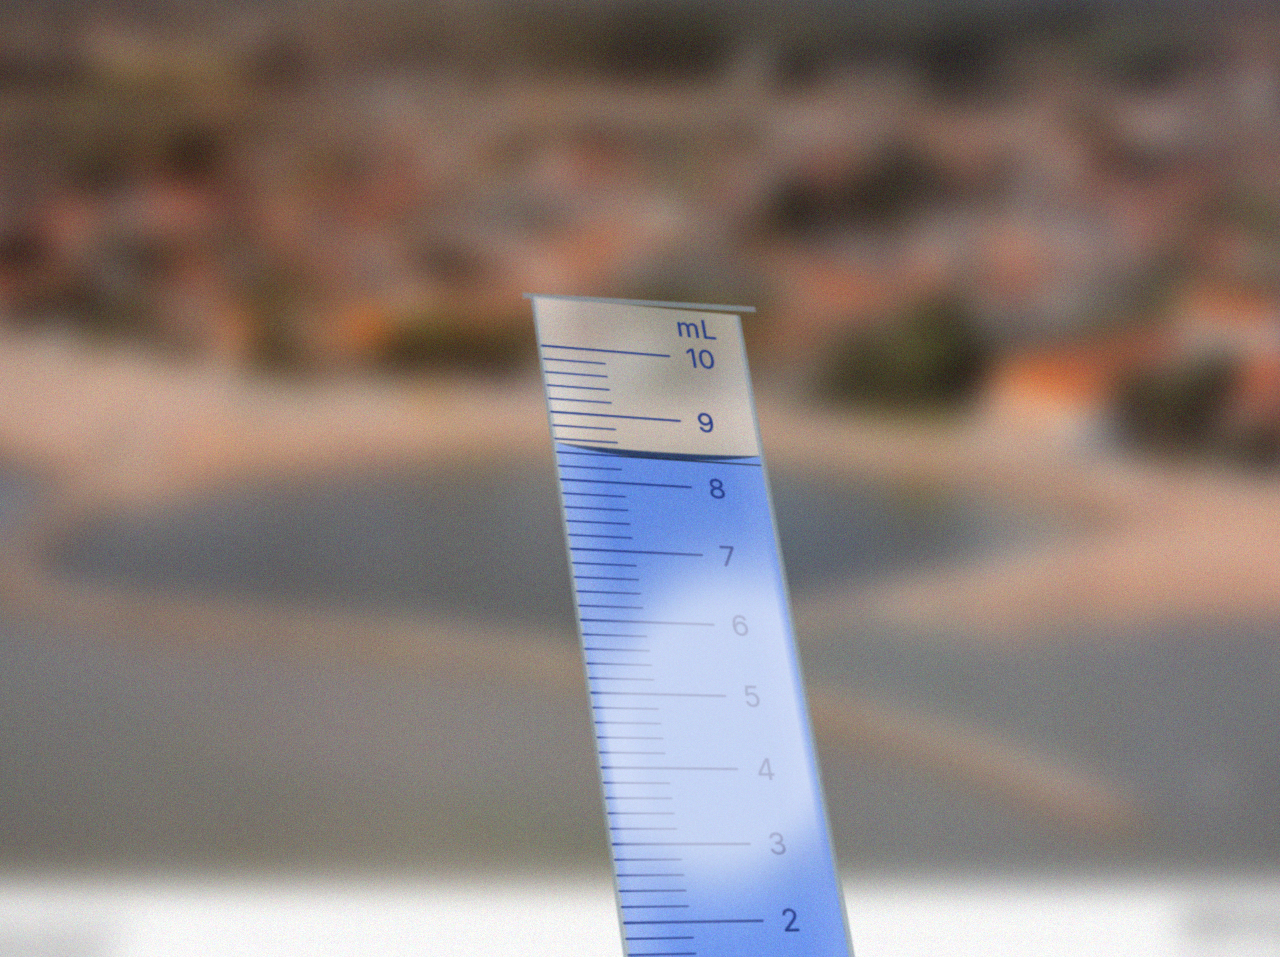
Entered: 8.4 mL
